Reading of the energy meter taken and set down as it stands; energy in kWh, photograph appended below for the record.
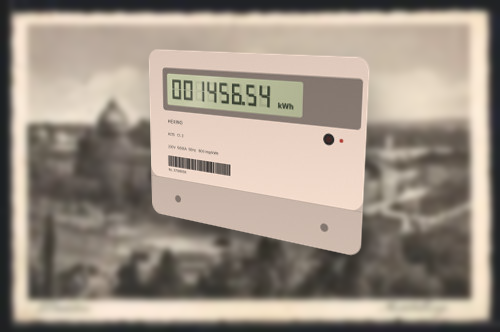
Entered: 1456.54 kWh
